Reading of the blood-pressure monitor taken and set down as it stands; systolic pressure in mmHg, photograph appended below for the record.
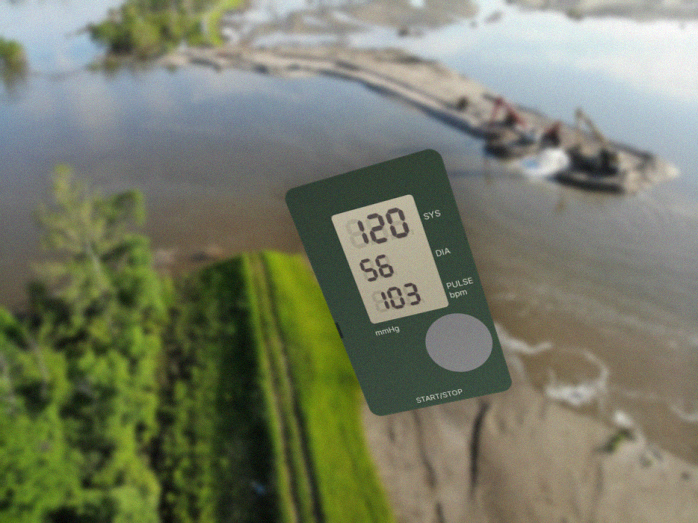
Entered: 120 mmHg
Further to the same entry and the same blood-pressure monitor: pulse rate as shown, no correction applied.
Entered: 103 bpm
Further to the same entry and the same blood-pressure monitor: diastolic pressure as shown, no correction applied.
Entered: 56 mmHg
